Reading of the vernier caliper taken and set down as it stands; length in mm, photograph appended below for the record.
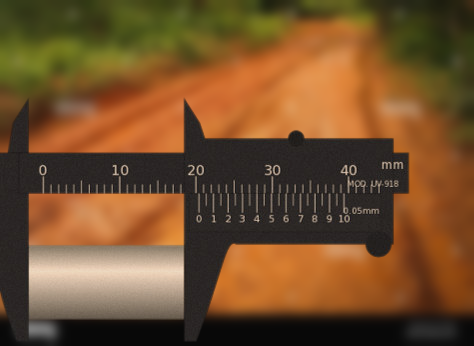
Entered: 20.4 mm
